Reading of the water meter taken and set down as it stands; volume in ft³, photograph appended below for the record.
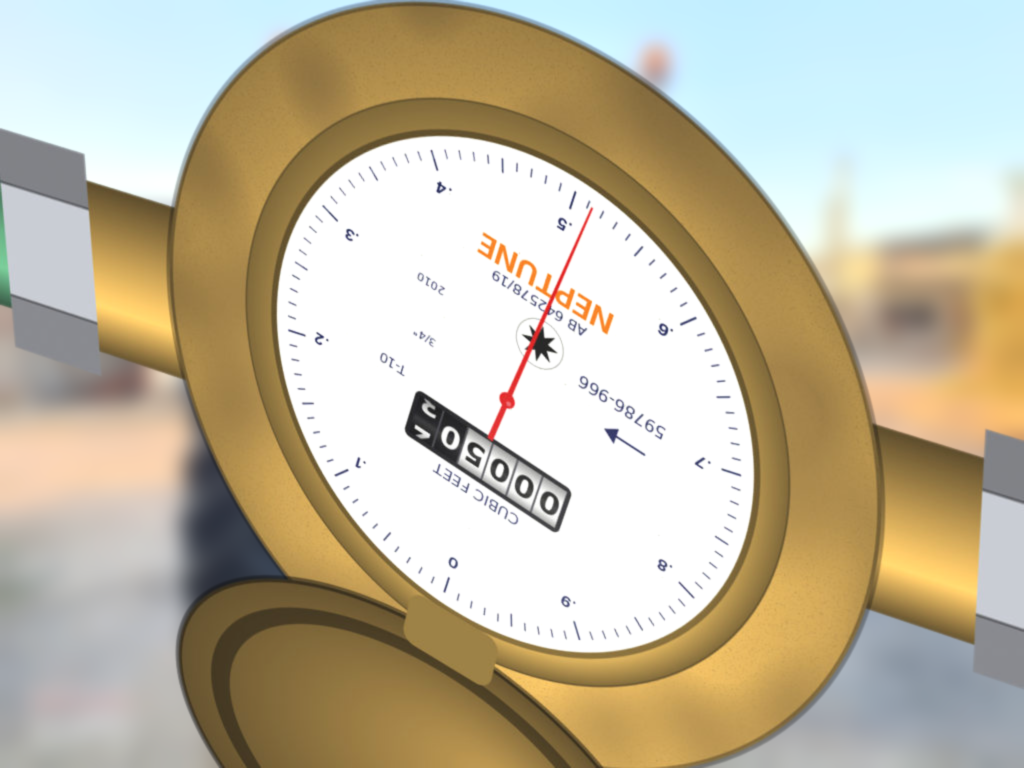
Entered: 502.51 ft³
